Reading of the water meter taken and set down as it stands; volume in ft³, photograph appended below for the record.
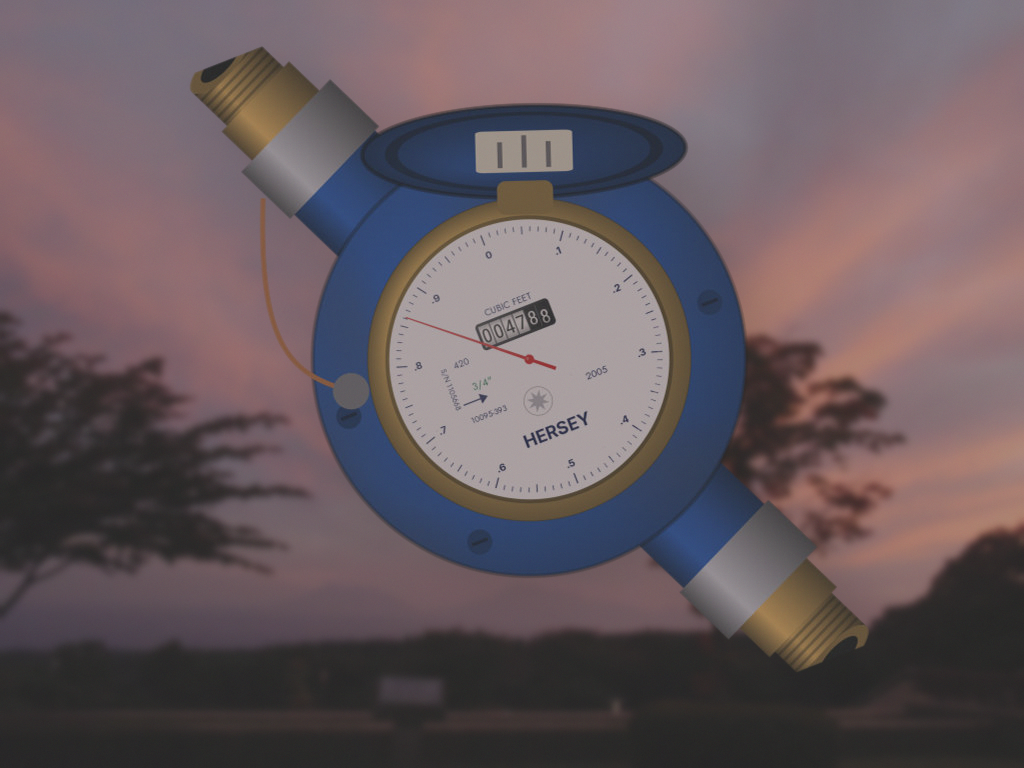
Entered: 4787.86 ft³
